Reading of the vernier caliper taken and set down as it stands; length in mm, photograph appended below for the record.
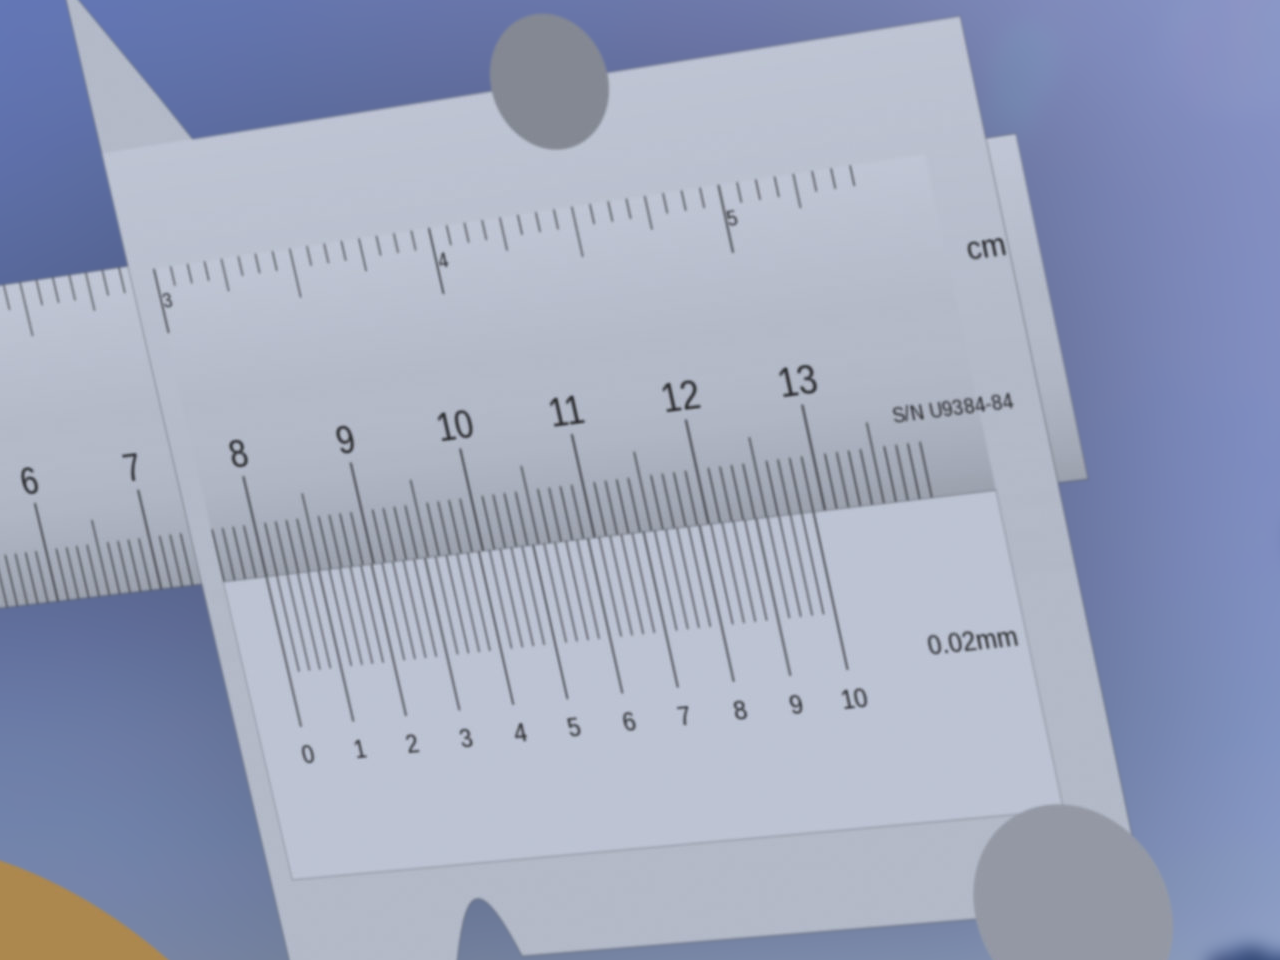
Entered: 80.0 mm
